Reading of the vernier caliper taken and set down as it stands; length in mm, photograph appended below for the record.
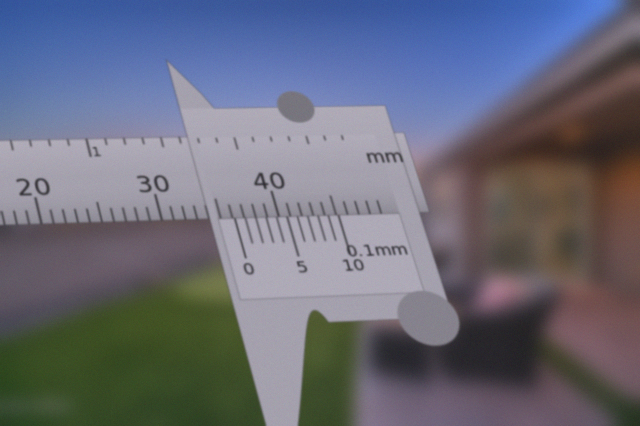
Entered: 36.2 mm
